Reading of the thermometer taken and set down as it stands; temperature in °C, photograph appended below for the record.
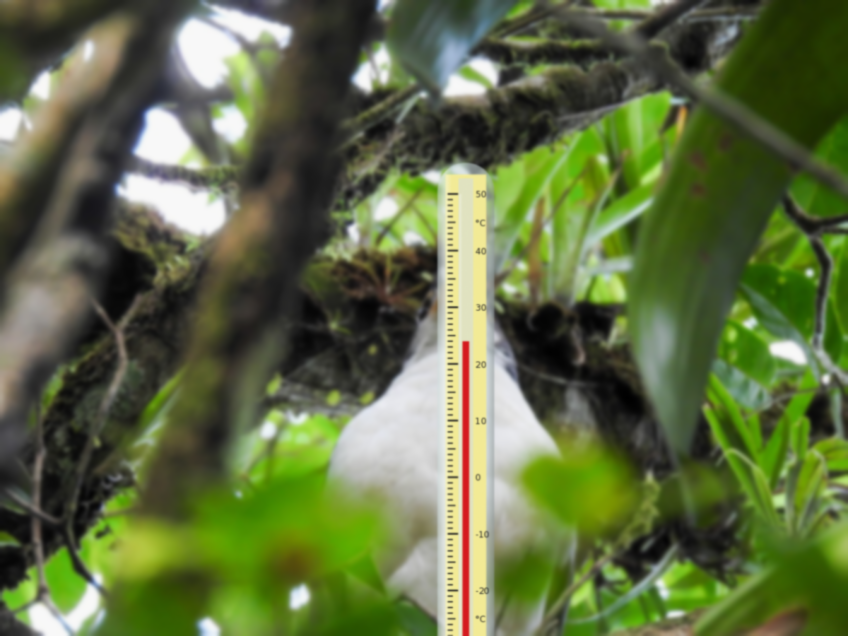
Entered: 24 °C
